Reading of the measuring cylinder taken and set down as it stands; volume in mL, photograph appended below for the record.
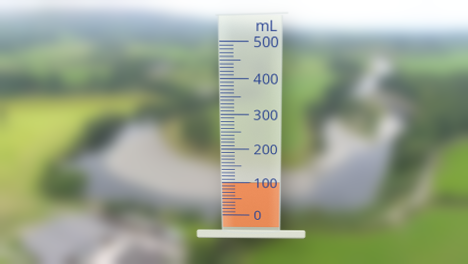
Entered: 100 mL
